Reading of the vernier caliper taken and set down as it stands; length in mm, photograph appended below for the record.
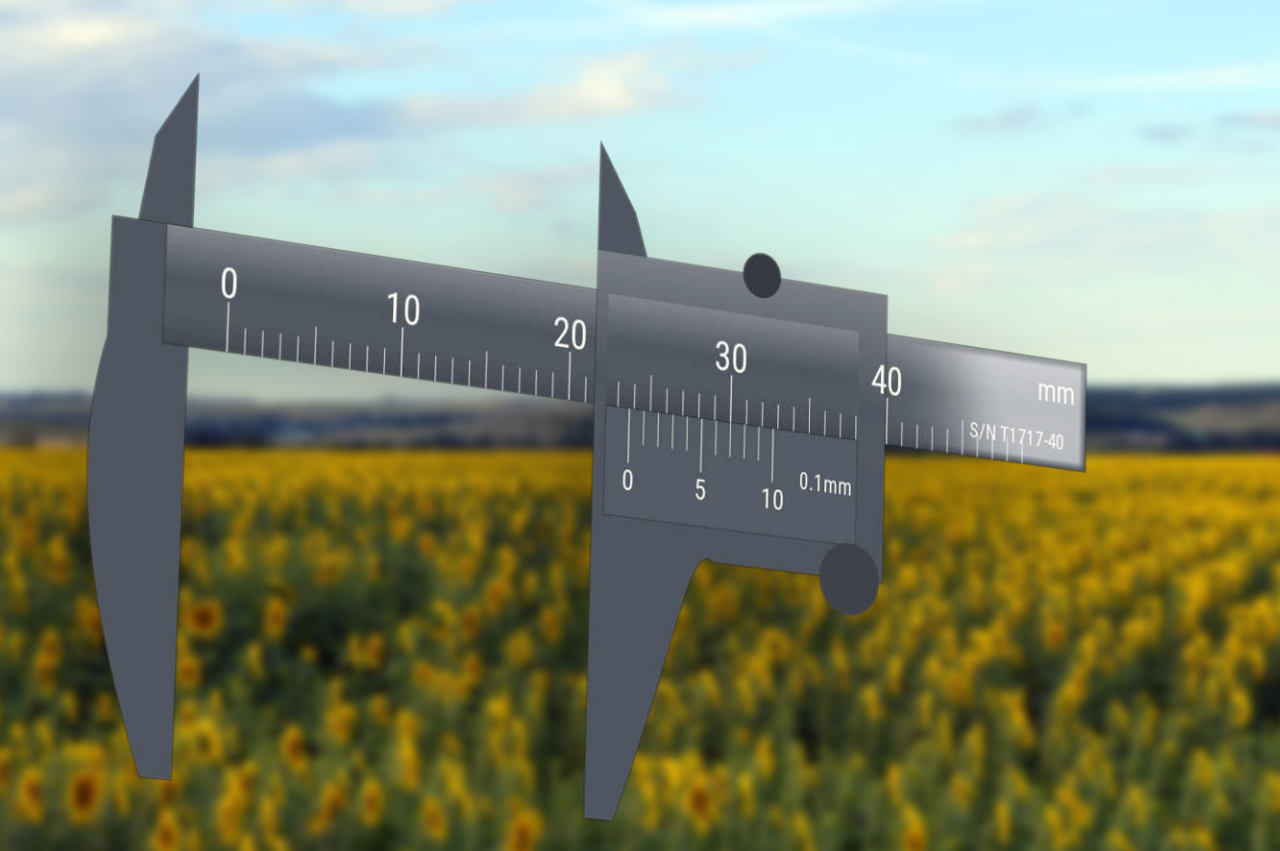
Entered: 23.7 mm
